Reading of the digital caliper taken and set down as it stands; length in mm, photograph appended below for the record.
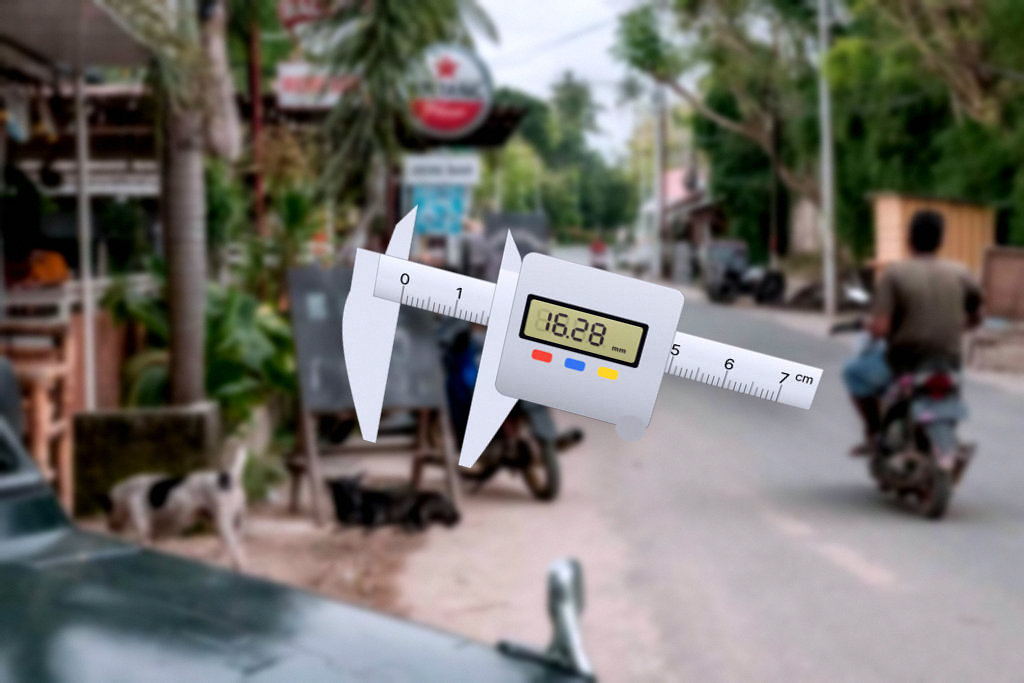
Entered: 16.28 mm
